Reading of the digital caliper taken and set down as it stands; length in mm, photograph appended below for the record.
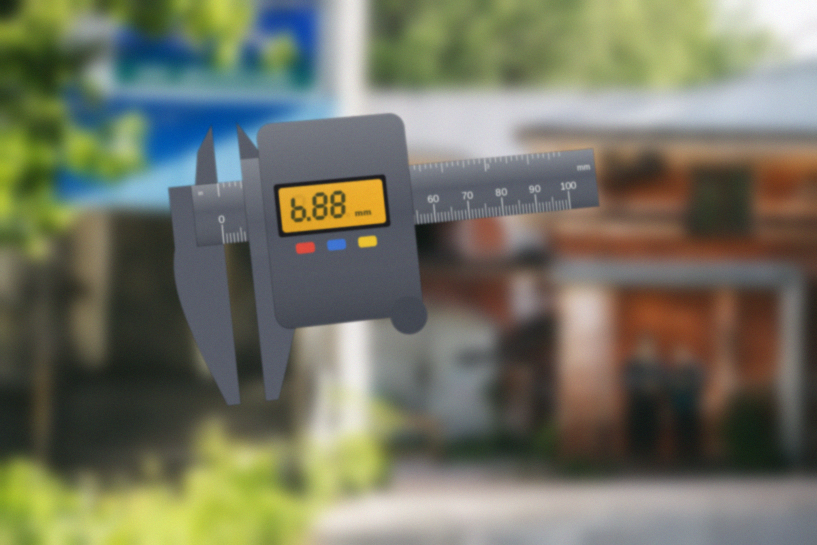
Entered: 6.88 mm
